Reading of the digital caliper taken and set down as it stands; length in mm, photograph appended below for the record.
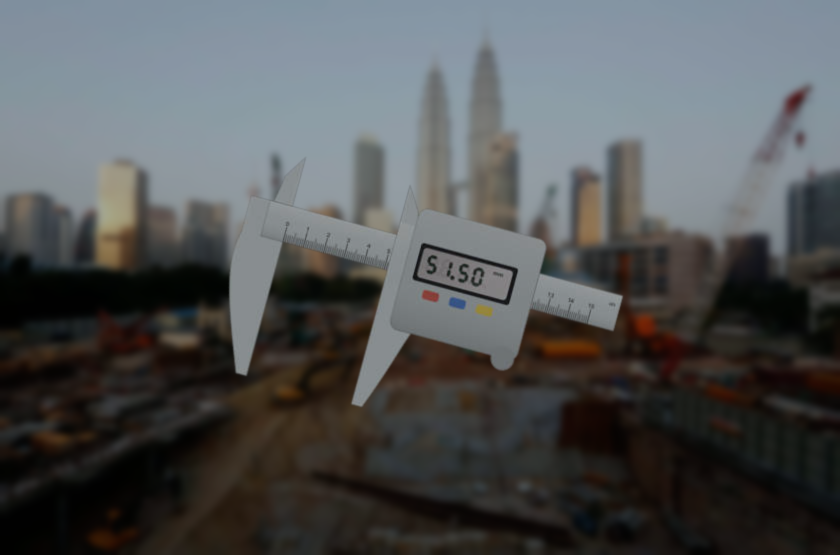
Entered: 51.50 mm
